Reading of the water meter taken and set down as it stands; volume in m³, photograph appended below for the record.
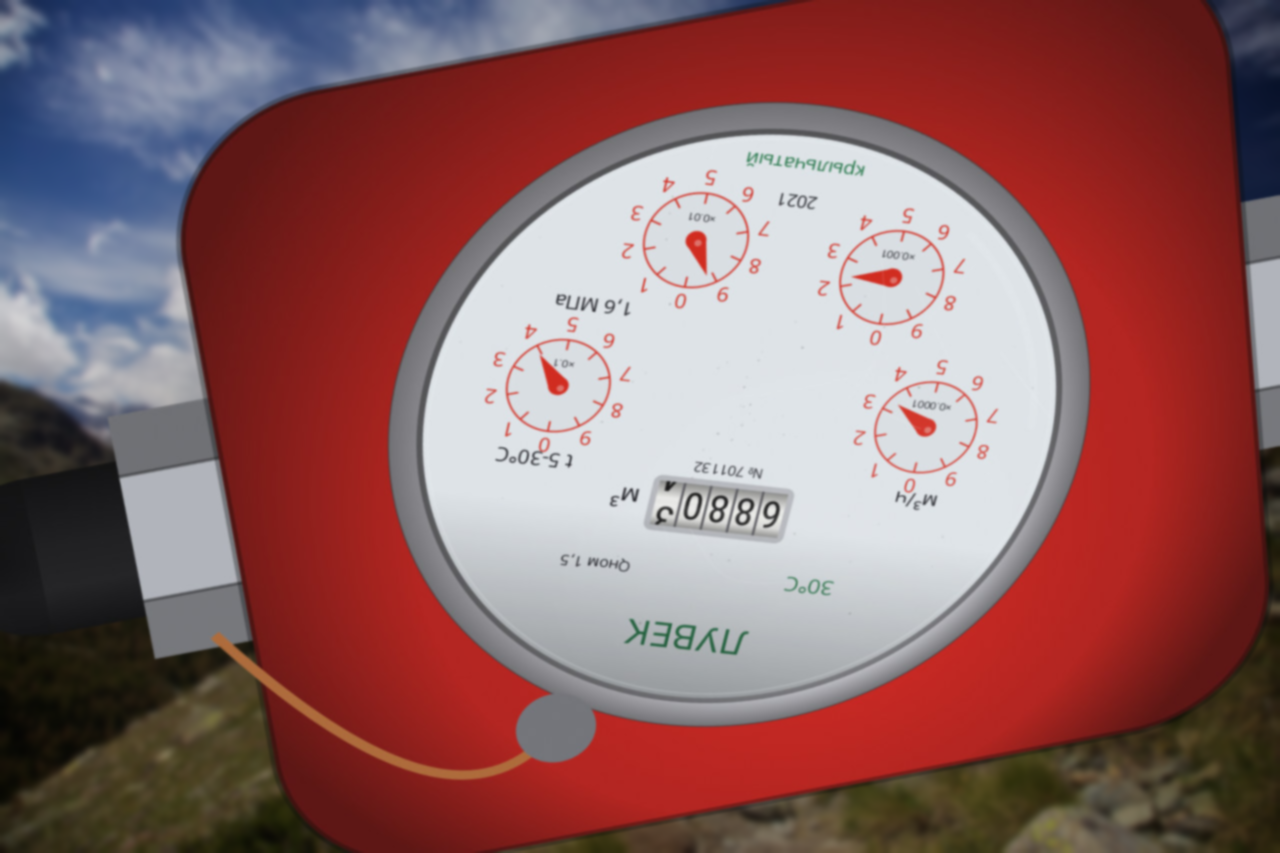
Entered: 68803.3923 m³
